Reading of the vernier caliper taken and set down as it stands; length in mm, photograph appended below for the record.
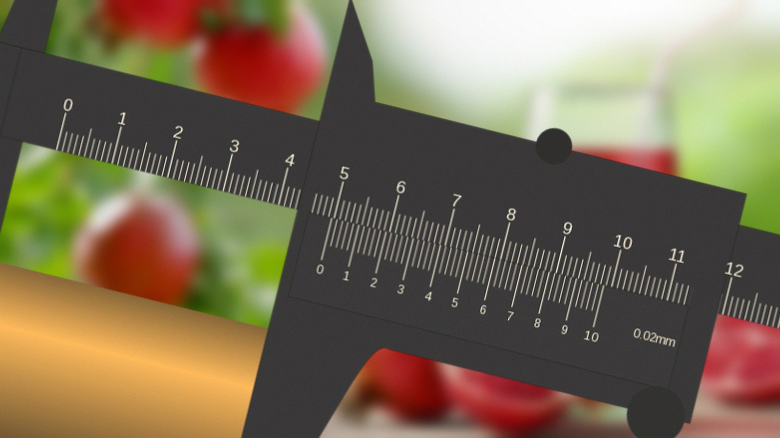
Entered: 49.6 mm
